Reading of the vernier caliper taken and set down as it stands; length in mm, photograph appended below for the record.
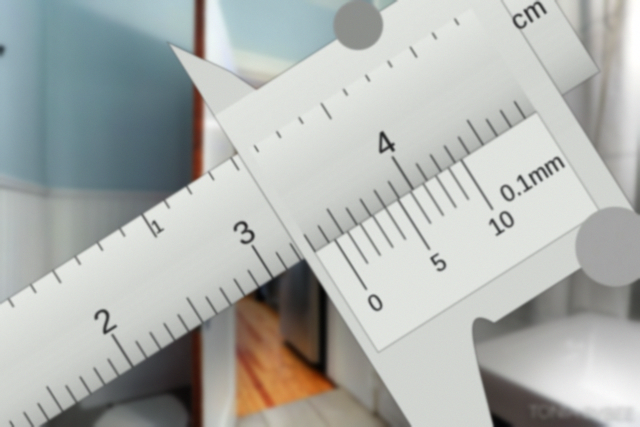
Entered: 34.4 mm
